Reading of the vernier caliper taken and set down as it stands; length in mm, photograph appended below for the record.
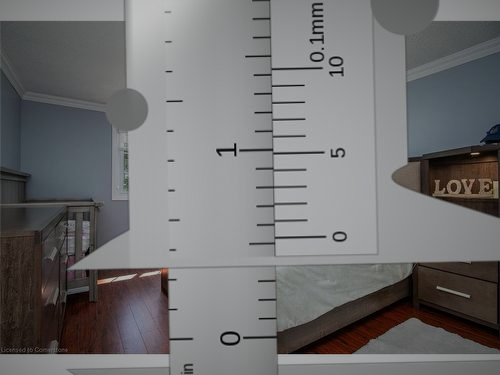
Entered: 5.3 mm
